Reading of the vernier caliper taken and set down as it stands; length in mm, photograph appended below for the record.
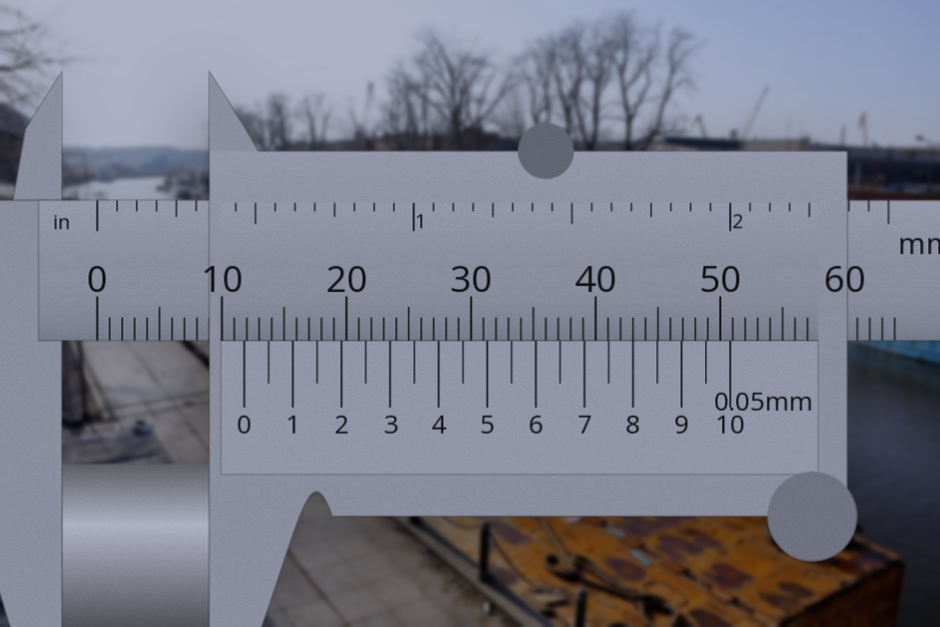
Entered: 11.8 mm
